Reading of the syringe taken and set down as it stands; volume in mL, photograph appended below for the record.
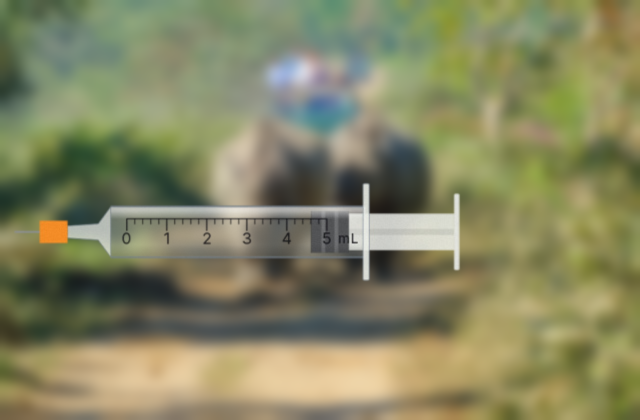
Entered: 4.6 mL
